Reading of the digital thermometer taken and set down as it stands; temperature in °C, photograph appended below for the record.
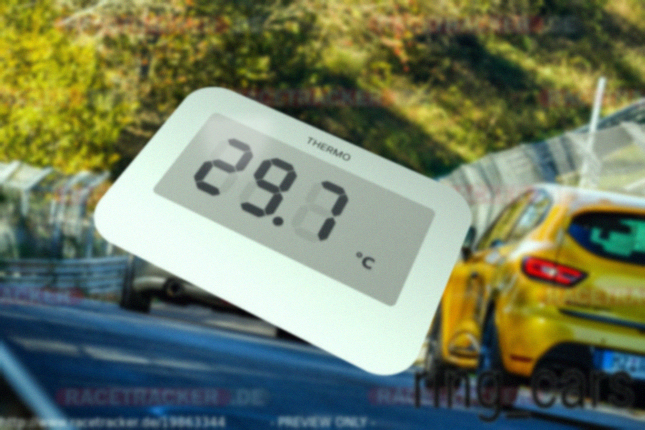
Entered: 29.7 °C
